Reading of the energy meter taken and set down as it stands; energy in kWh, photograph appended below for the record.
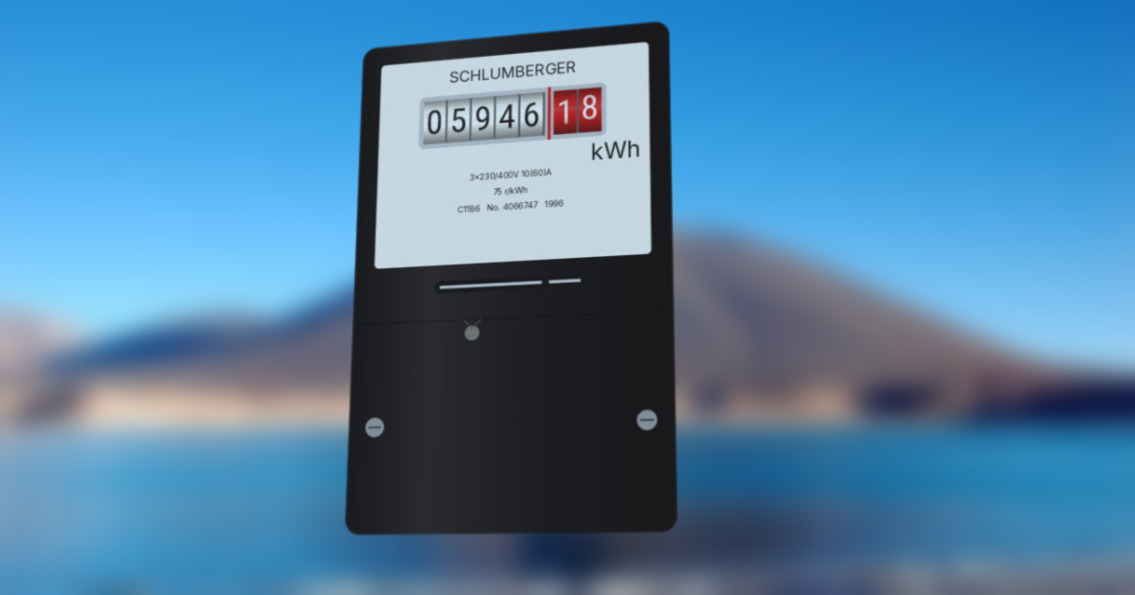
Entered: 5946.18 kWh
